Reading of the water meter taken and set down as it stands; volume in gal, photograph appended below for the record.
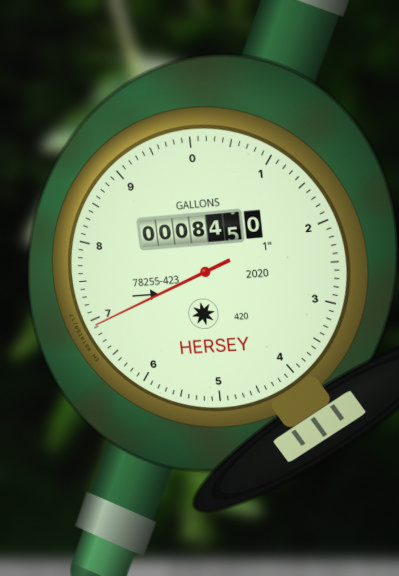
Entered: 8446.9 gal
